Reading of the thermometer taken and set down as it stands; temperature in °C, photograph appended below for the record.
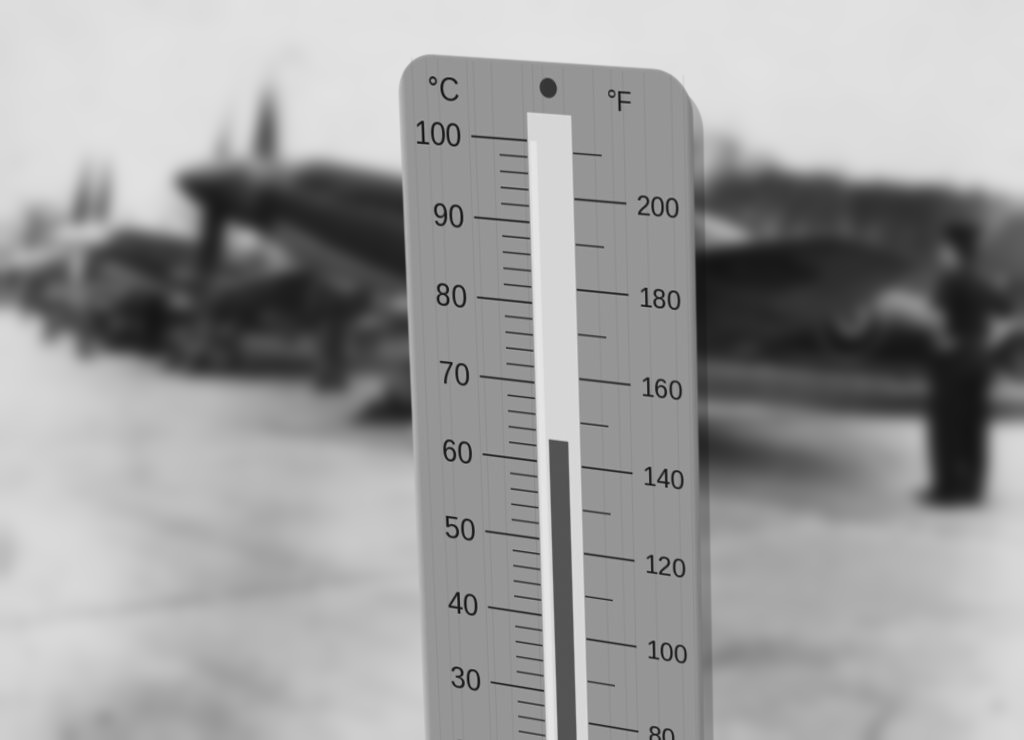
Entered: 63 °C
